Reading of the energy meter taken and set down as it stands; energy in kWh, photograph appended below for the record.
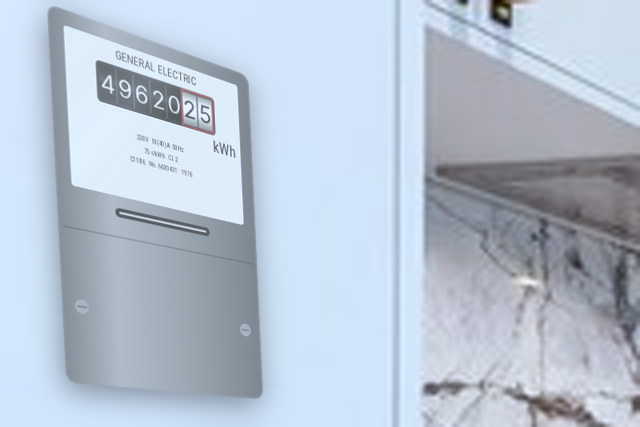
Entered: 49620.25 kWh
